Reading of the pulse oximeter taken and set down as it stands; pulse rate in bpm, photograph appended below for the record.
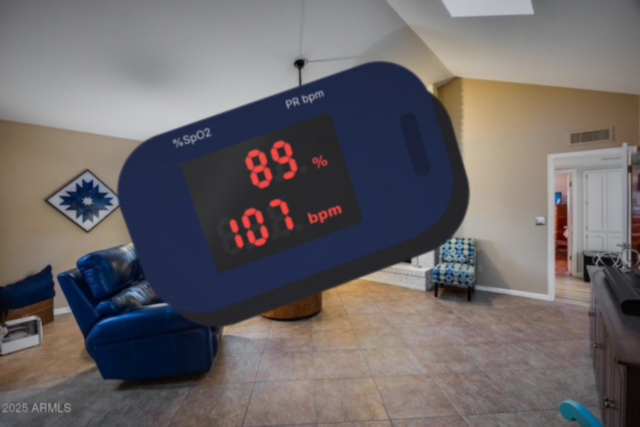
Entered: 107 bpm
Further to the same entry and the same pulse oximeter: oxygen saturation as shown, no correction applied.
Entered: 89 %
